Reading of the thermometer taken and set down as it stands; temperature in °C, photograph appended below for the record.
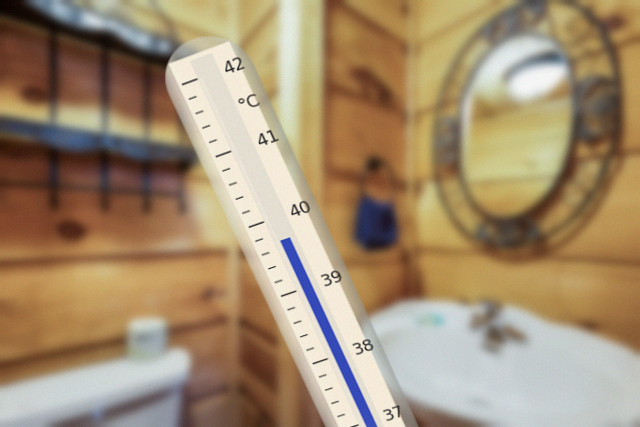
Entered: 39.7 °C
